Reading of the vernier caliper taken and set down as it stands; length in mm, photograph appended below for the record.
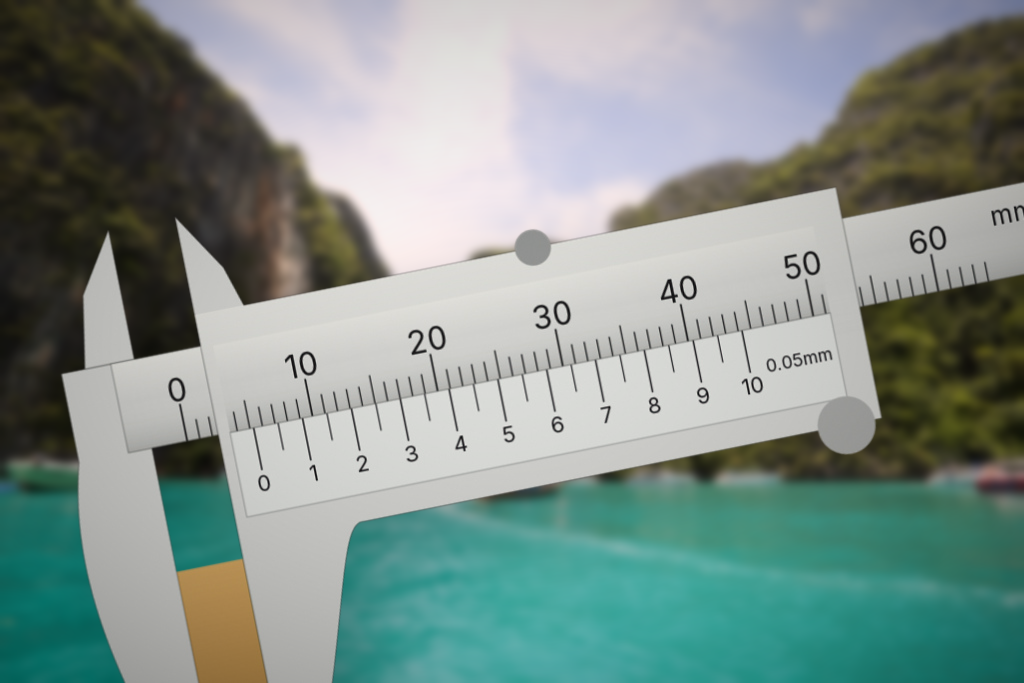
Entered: 5.3 mm
